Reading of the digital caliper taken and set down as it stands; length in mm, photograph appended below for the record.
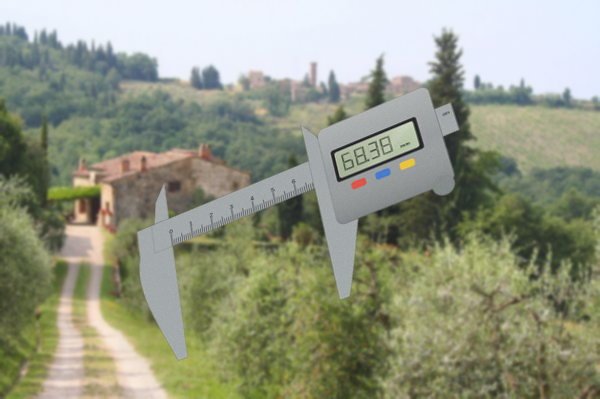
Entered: 68.38 mm
